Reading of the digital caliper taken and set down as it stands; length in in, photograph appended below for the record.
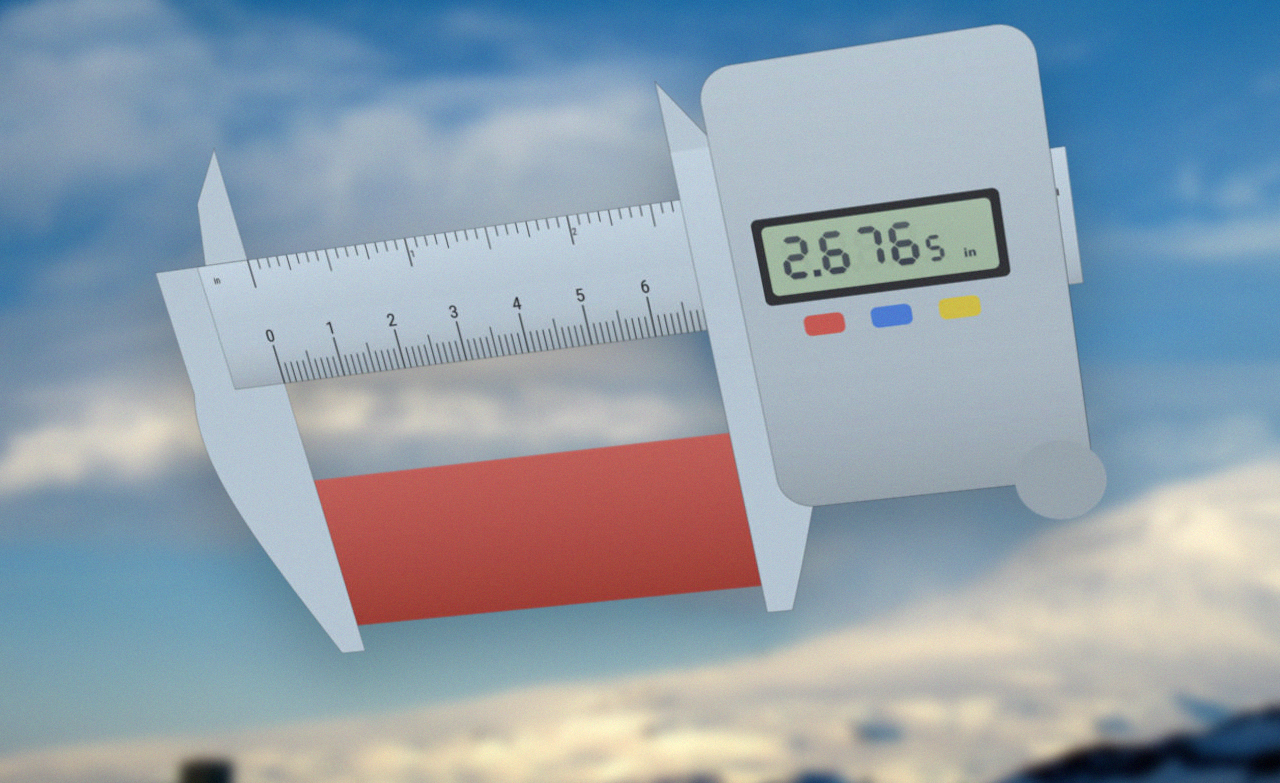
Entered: 2.6765 in
